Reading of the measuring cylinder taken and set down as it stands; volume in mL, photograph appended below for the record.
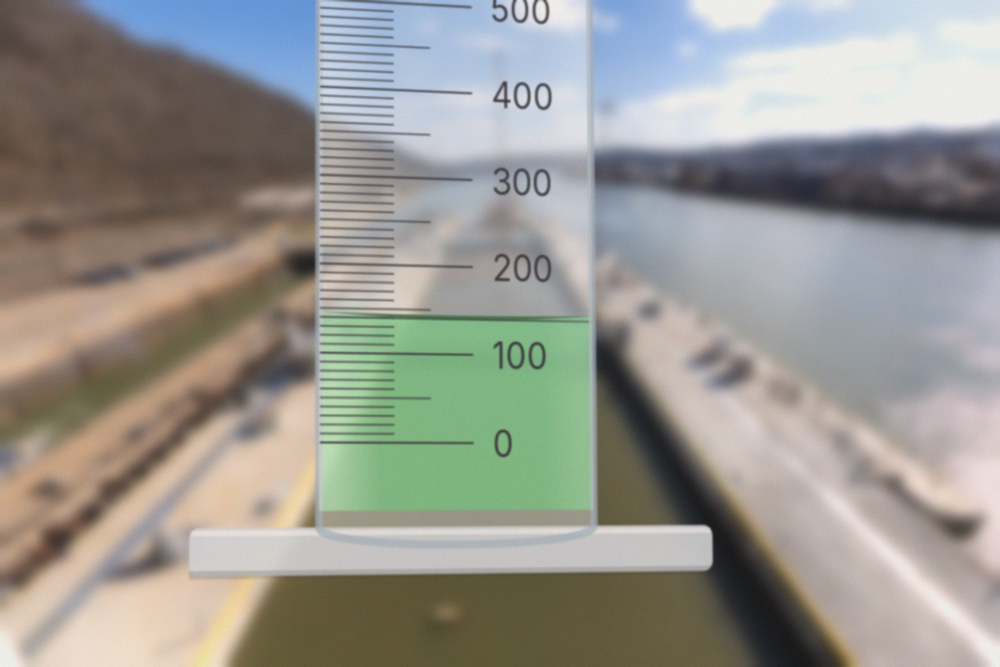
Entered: 140 mL
